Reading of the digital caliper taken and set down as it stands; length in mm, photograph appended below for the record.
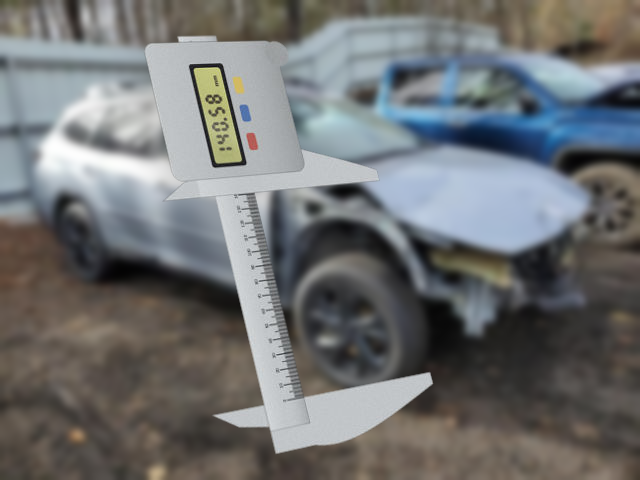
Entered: 140.58 mm
